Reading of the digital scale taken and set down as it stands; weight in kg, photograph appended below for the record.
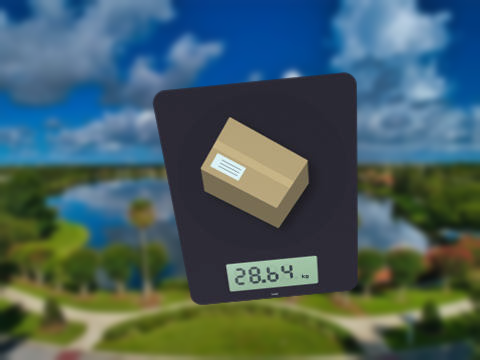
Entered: 28.64 kg
